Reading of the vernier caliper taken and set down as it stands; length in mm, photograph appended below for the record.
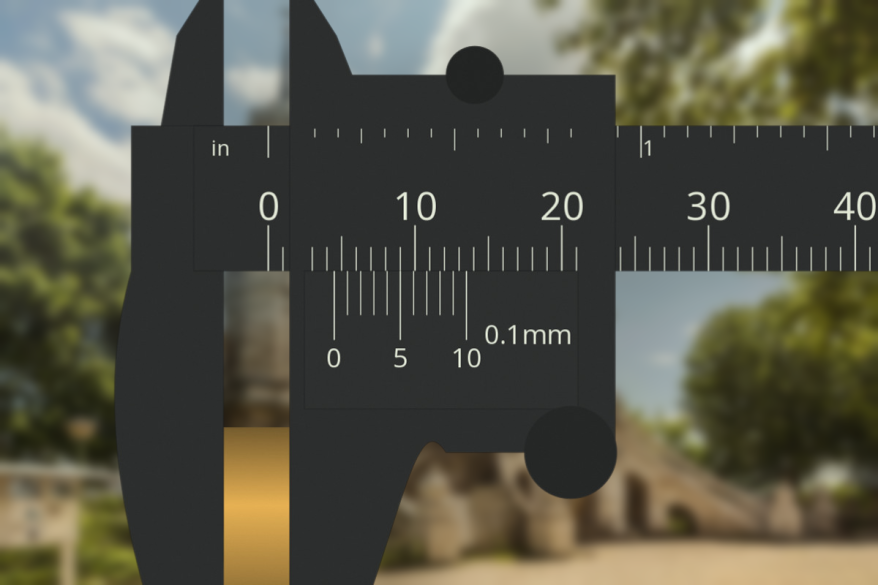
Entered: 4.5 mm
